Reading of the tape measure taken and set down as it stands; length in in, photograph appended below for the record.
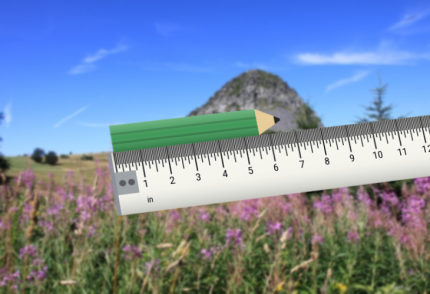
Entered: 6.5 in
